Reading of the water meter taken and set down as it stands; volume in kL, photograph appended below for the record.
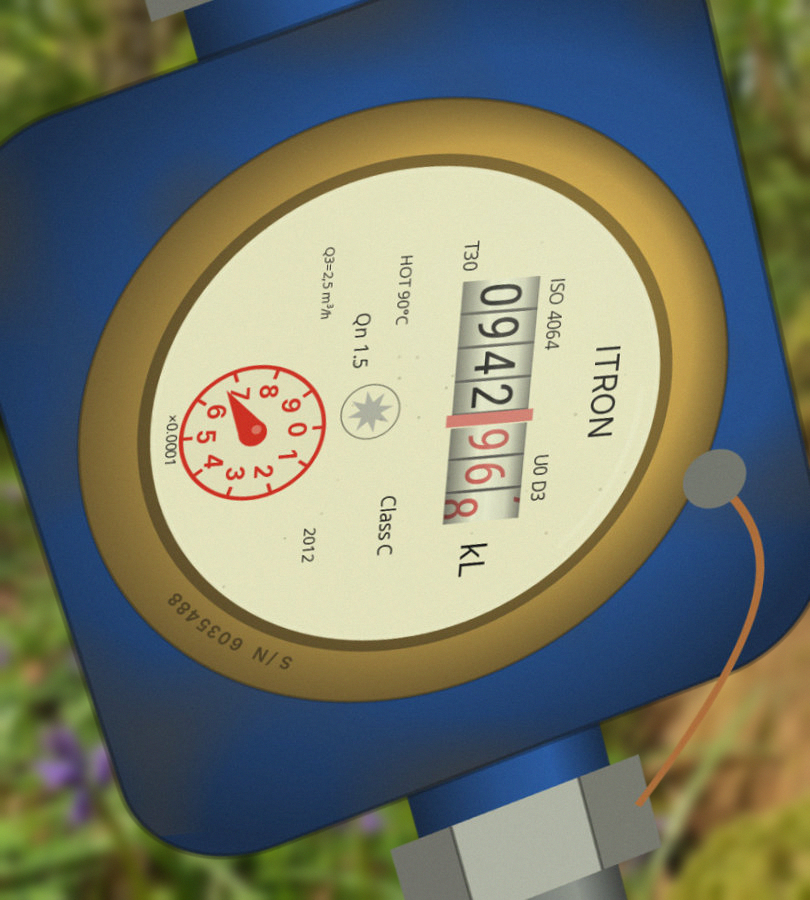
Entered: 942.9676 kL
